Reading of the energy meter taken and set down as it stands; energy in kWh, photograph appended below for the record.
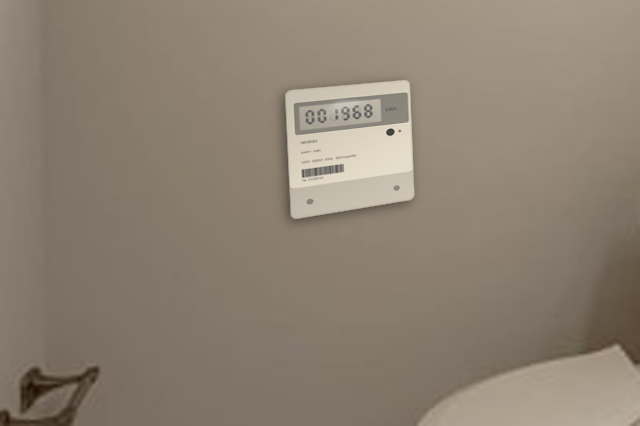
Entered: 1968 kWh
